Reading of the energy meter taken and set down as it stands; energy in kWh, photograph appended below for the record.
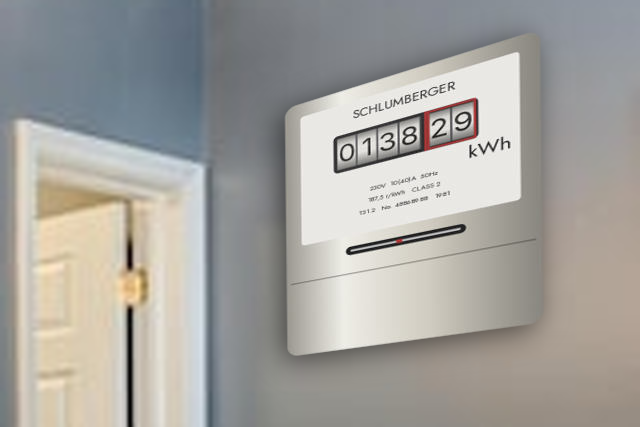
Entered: 138.29 kWh
